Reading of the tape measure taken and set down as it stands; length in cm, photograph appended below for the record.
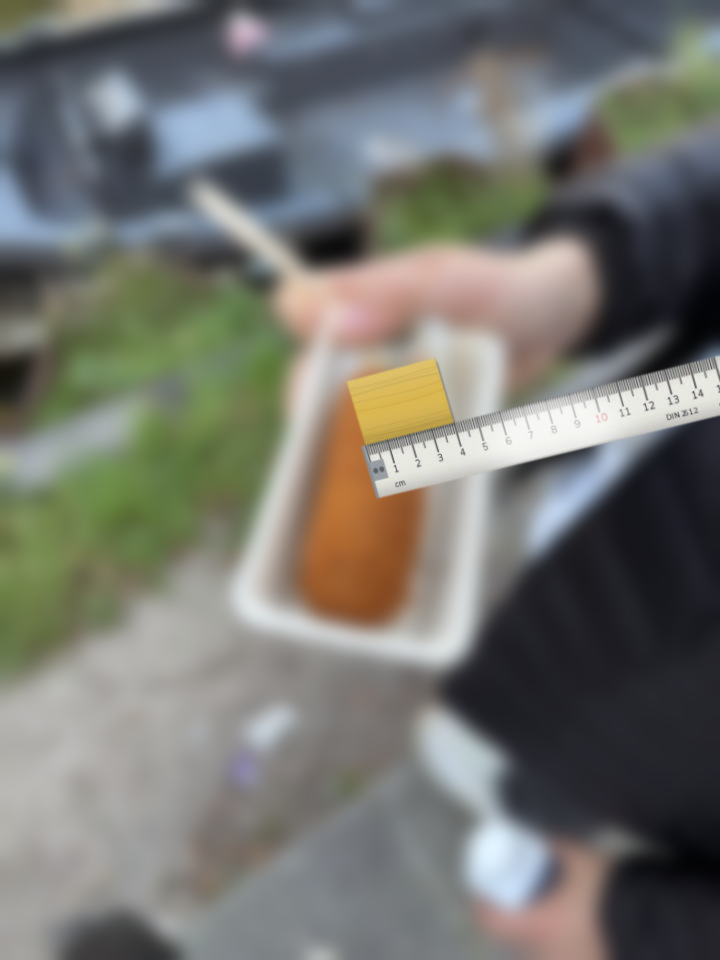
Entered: 4 cm
